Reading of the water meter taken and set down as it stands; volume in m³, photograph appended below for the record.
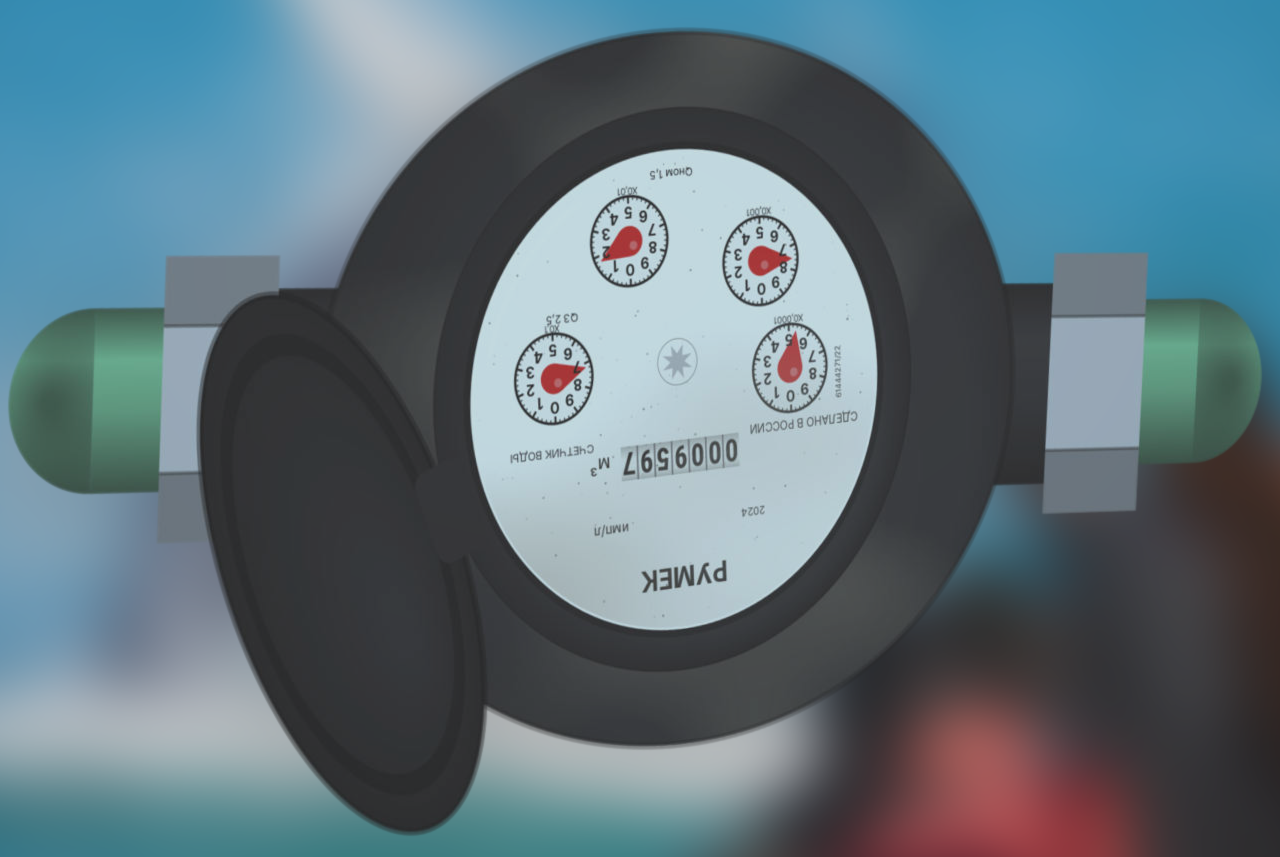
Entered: 9597.7175 m³
